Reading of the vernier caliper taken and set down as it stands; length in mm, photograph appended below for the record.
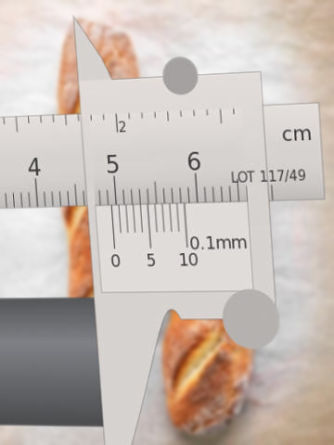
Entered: 49.4 mm
